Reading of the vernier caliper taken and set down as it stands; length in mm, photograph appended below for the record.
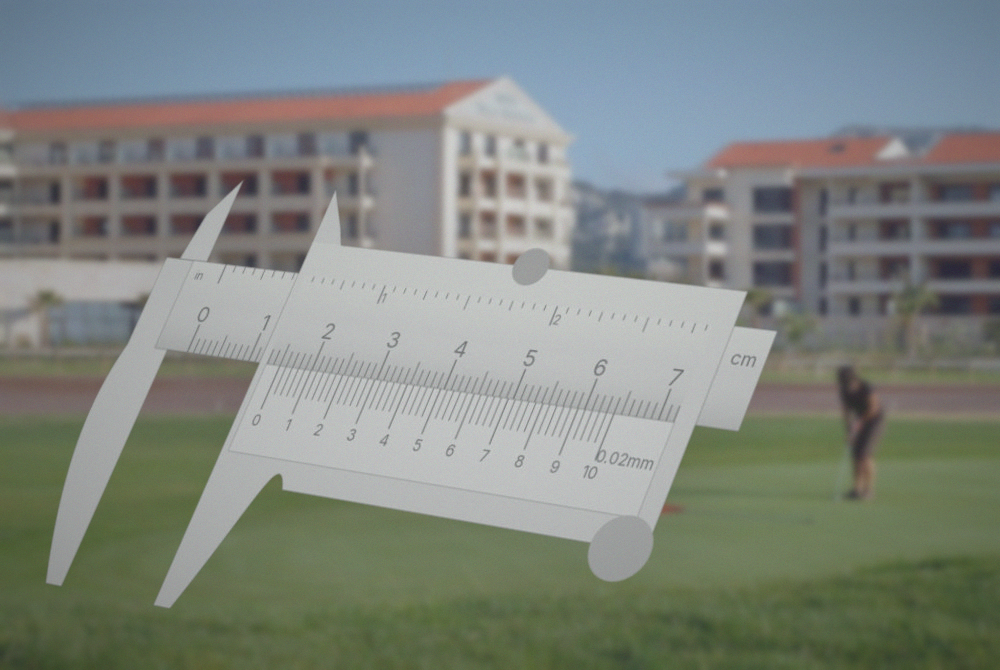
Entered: 15.0 mm
